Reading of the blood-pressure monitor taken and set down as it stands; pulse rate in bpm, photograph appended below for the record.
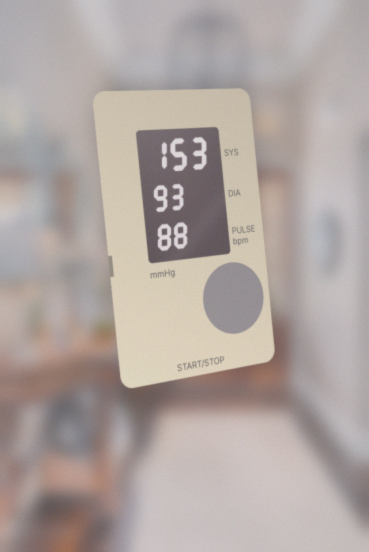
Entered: 88 bpm
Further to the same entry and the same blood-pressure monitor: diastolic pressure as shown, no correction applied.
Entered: 93 mmHg
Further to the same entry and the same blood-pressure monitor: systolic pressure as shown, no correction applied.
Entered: 153 mmHg
